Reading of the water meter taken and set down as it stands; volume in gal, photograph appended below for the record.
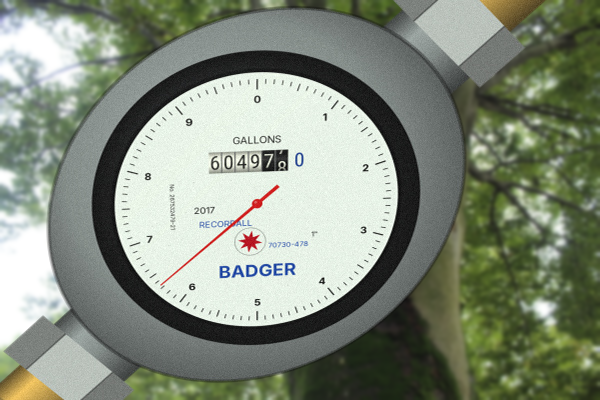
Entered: 6049776.3 gal
